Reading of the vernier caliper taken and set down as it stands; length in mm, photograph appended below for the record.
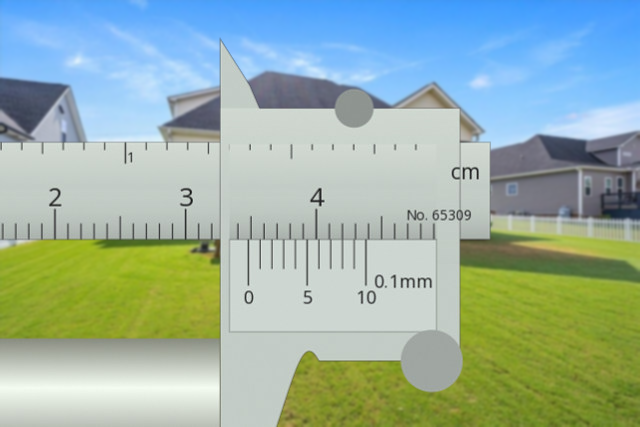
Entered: 34.8 mm
